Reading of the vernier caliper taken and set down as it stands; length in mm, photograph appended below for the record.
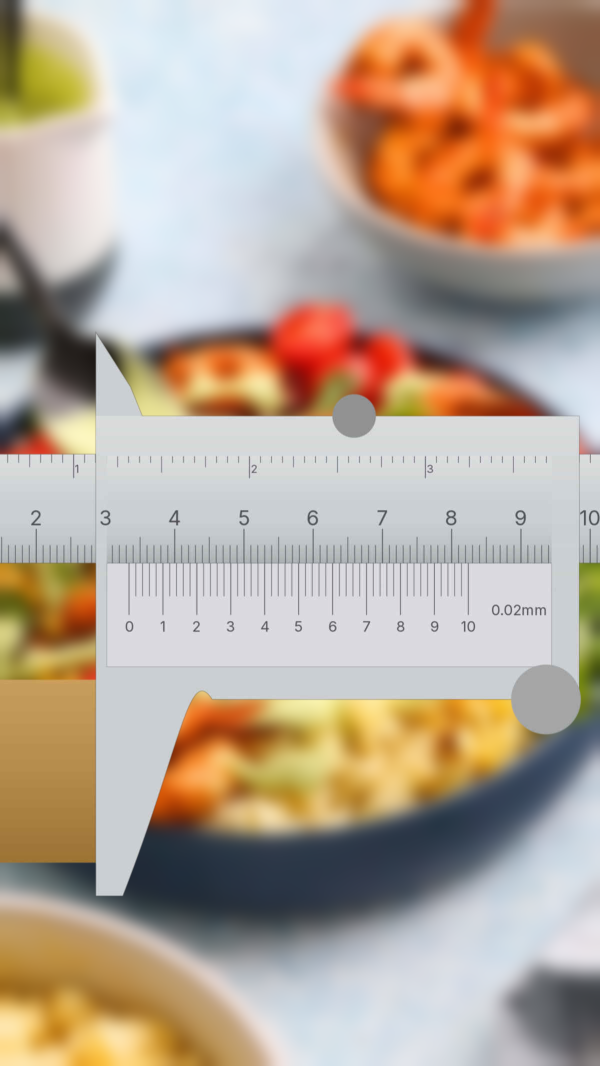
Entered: 33.4 mm
